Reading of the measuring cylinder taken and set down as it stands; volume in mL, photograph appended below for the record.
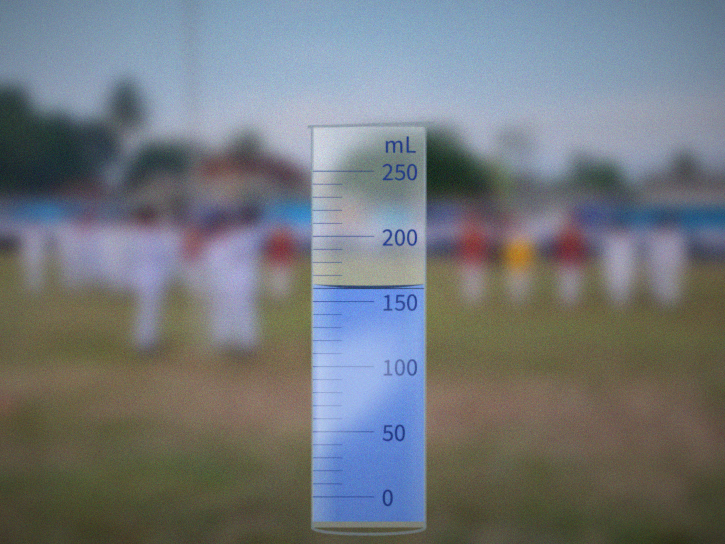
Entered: 160 mL
